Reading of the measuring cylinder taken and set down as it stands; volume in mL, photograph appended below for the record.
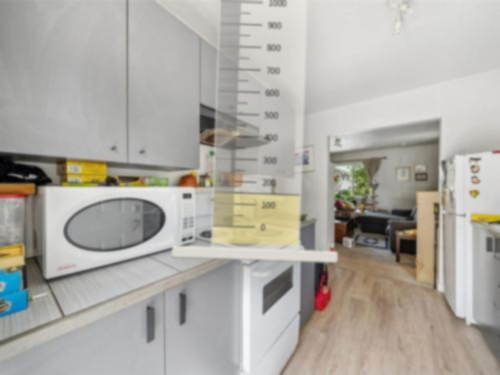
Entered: 150 mL
